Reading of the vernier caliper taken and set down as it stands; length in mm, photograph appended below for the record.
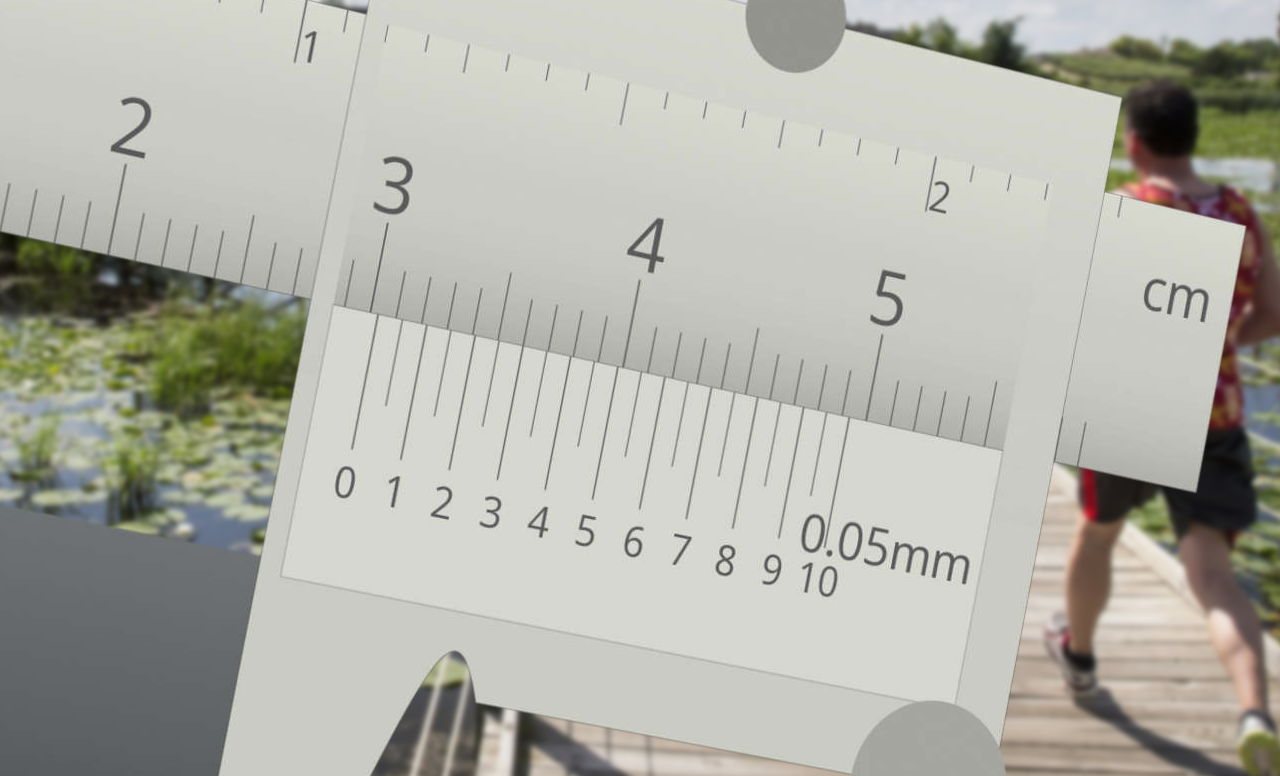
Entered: 30.3 mm
